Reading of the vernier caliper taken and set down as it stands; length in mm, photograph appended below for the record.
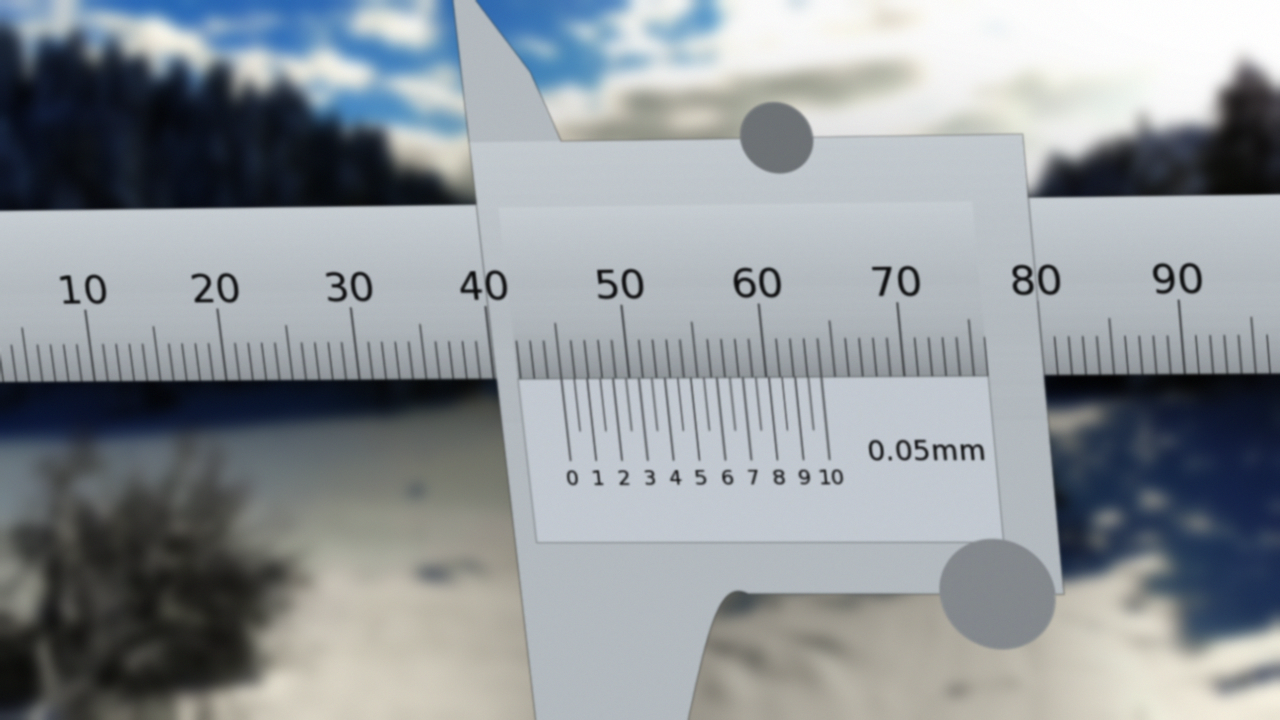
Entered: 45.0 mm
